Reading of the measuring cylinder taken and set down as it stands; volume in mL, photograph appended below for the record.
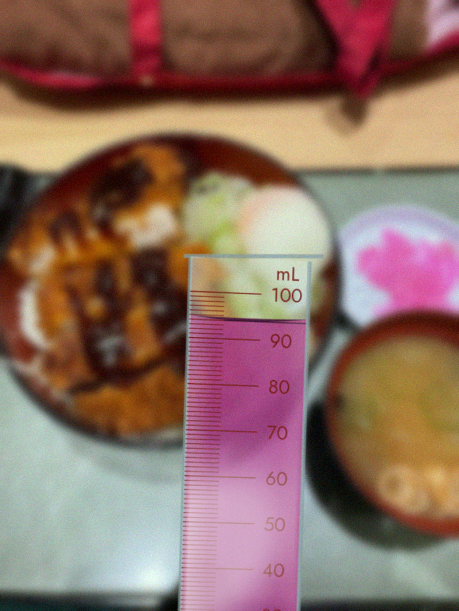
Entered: 94 mL
